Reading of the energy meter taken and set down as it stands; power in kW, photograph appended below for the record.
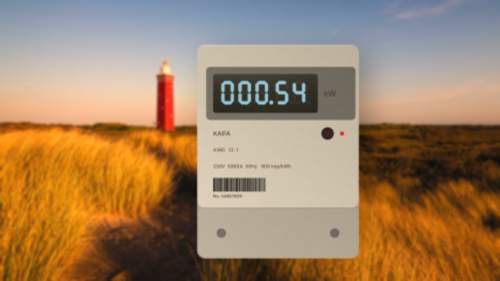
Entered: 0.54 kW
